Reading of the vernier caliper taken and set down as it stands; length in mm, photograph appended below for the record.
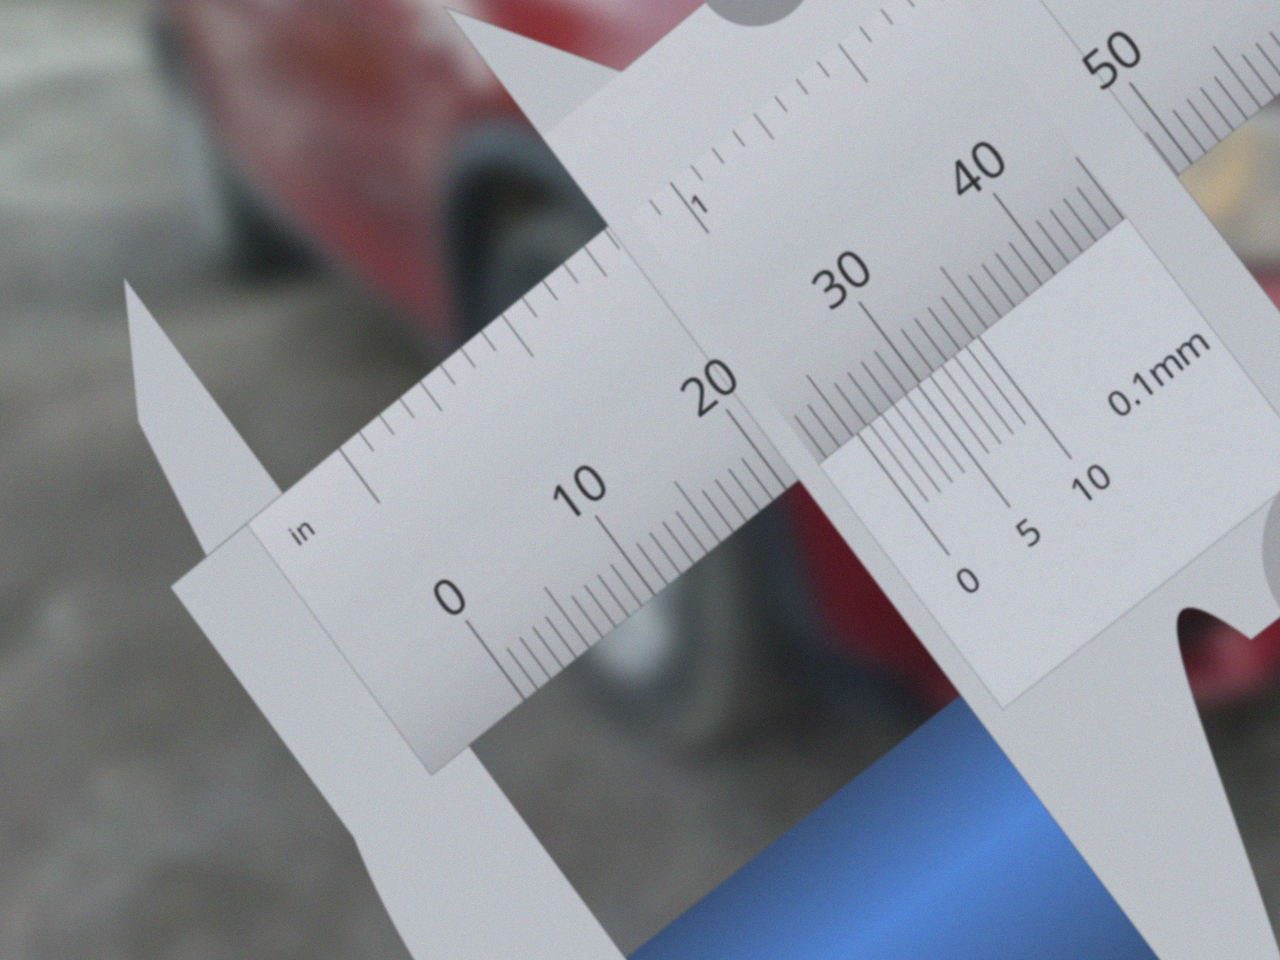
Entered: 25.3 mm
